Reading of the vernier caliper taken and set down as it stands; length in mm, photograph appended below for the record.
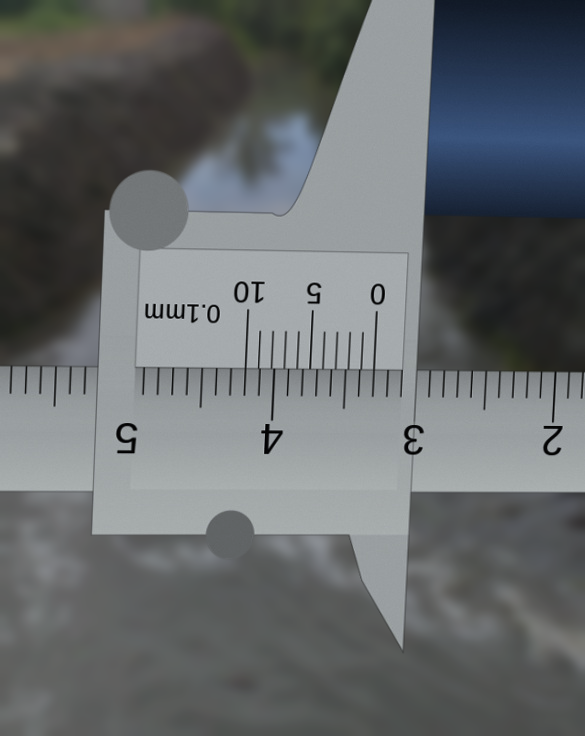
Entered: 33.0 mm
